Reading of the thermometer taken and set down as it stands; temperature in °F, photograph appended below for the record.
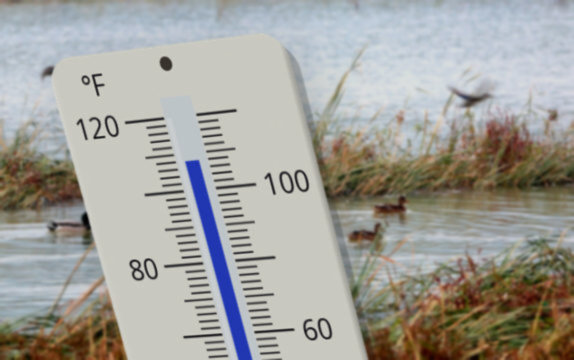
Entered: 108 °F
